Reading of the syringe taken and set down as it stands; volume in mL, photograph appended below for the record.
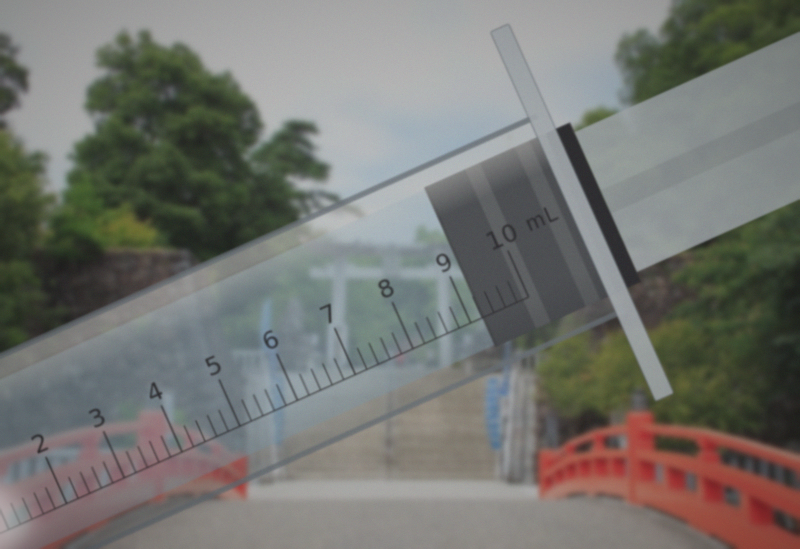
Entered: 9.2 mL
